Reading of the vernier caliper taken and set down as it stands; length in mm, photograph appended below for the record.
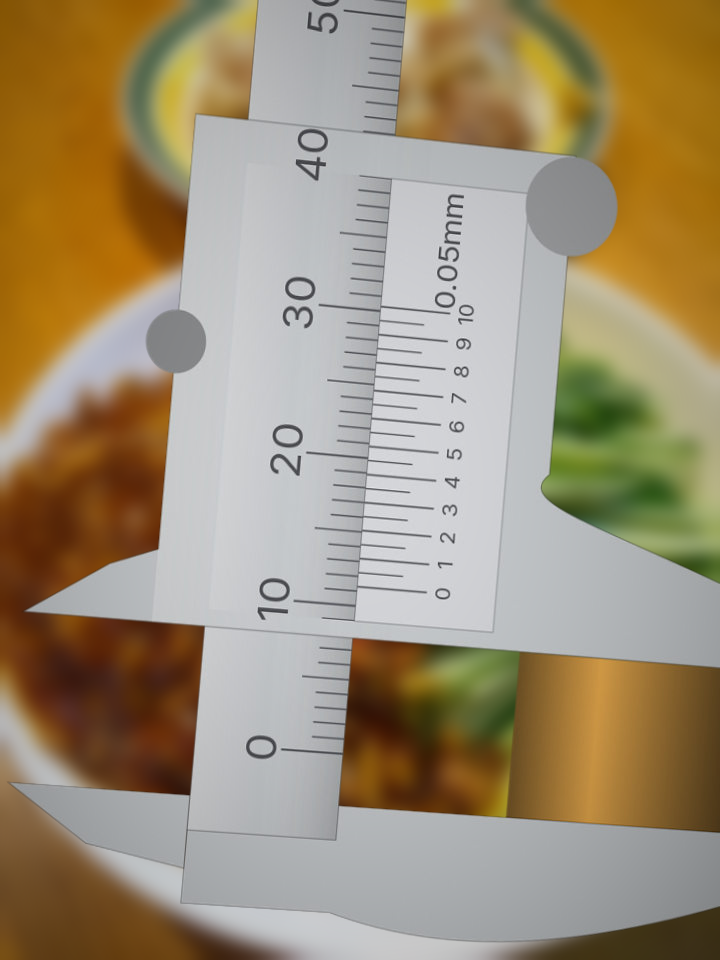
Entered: 11.3 mm
